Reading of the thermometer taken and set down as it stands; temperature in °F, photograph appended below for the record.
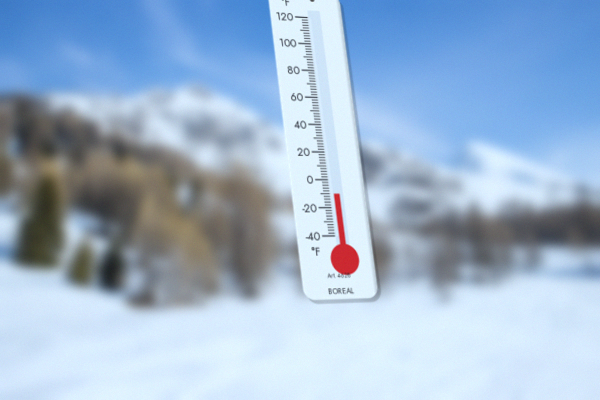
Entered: -10 °F
